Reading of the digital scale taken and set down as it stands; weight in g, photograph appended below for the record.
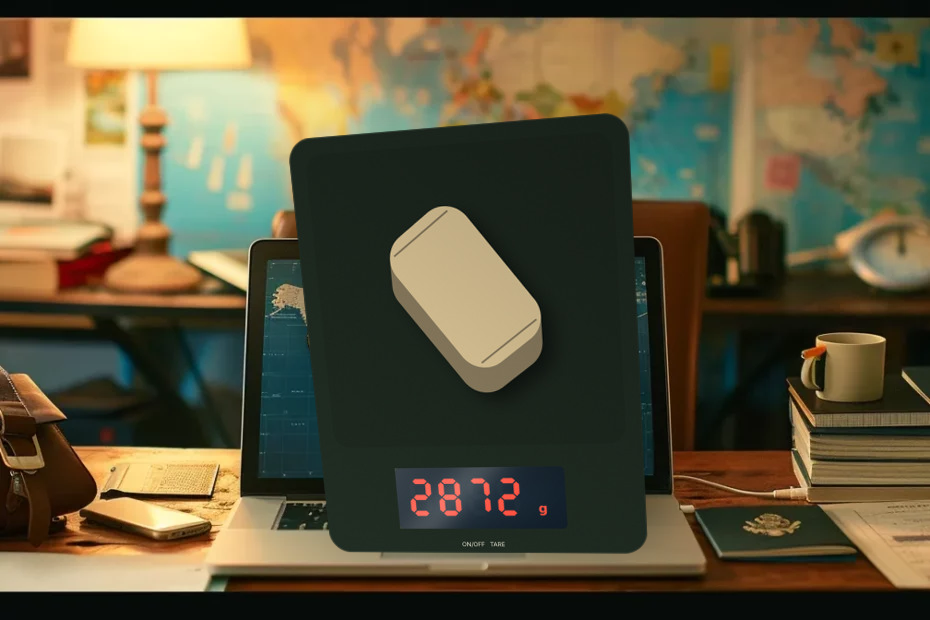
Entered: 2872 g
